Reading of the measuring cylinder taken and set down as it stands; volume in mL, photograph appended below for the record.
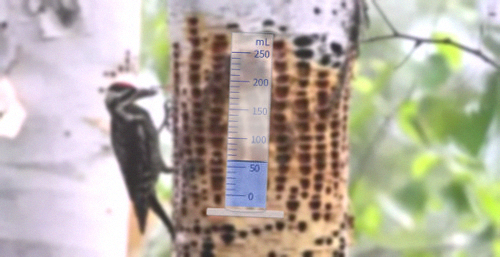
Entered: 60 mL
